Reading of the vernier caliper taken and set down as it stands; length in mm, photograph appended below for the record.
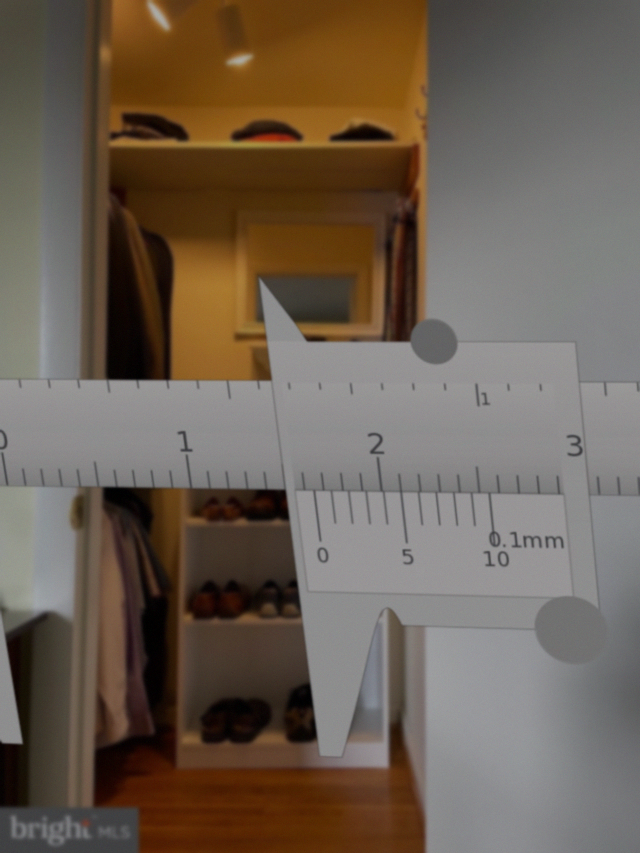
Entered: 16.5 mm
